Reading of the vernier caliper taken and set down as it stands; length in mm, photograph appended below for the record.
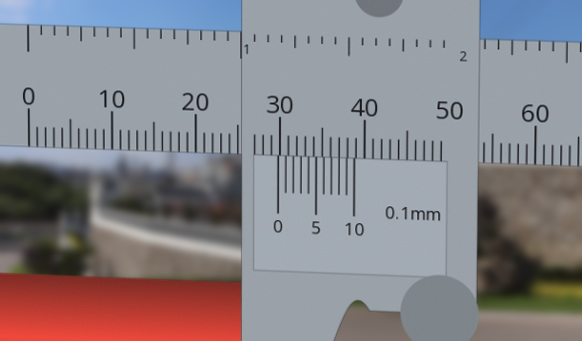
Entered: 29.8 mm
